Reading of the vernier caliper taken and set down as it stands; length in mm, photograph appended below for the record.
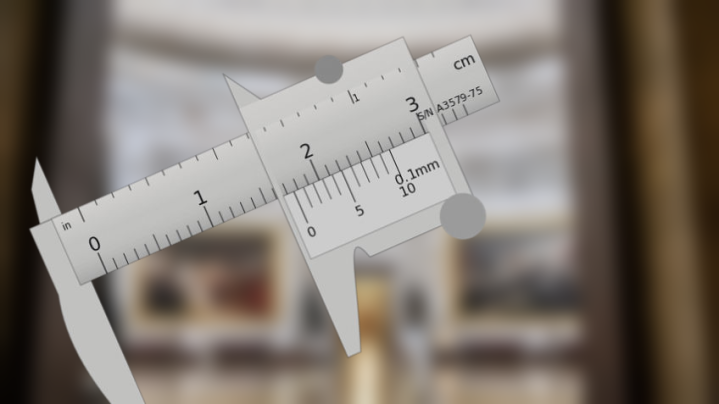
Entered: 17.6 mm
